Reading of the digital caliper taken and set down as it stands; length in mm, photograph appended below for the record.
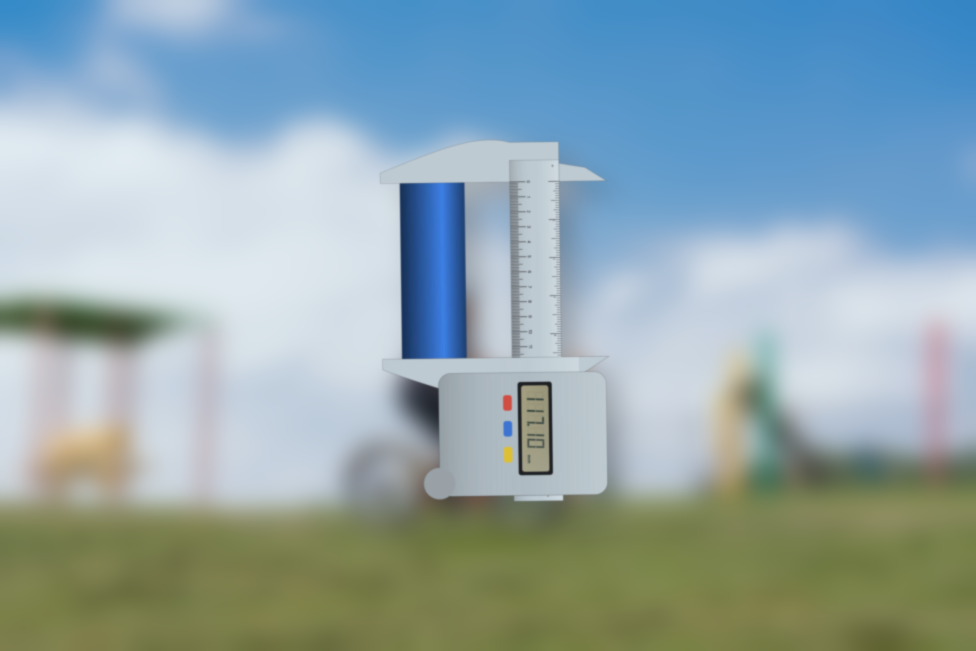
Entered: 117.10 mm
